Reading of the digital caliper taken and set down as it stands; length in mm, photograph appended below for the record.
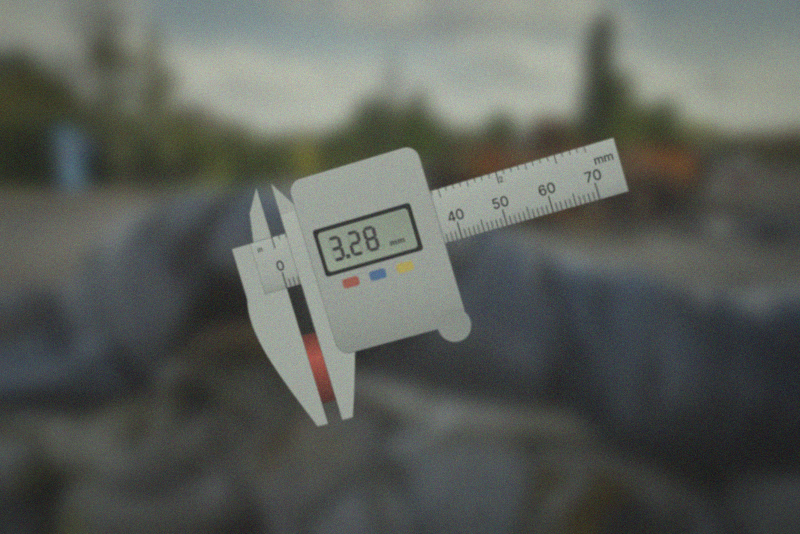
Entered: 3.28 mm
